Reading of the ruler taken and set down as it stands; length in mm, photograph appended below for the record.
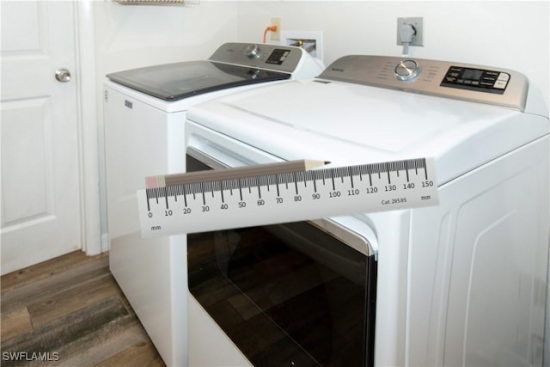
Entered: 100 mm
